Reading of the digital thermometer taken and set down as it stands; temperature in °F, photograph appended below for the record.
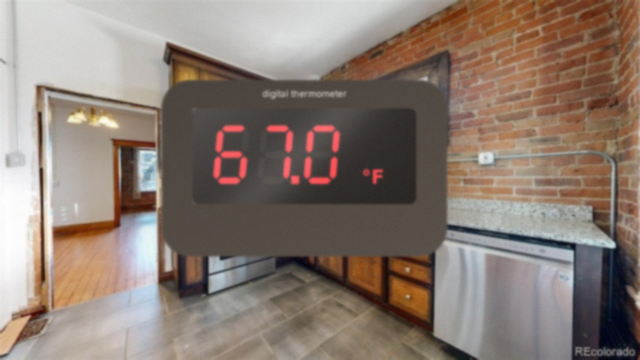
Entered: 67.0 °F
